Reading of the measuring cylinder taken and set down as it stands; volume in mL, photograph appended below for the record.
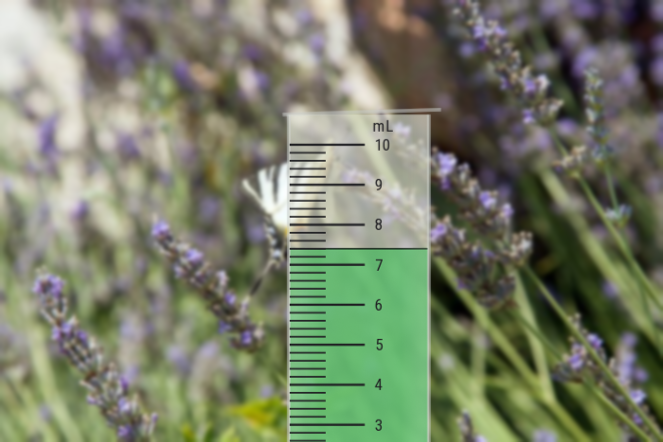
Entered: 7.4 mL
